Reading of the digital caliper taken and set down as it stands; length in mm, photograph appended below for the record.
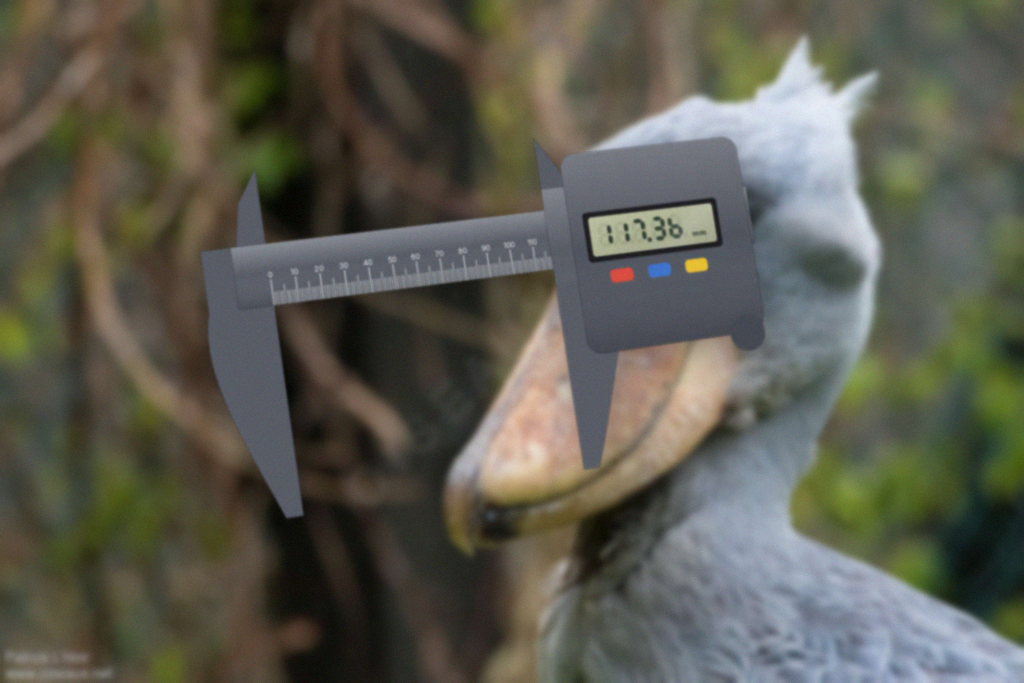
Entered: 117.36 mm
